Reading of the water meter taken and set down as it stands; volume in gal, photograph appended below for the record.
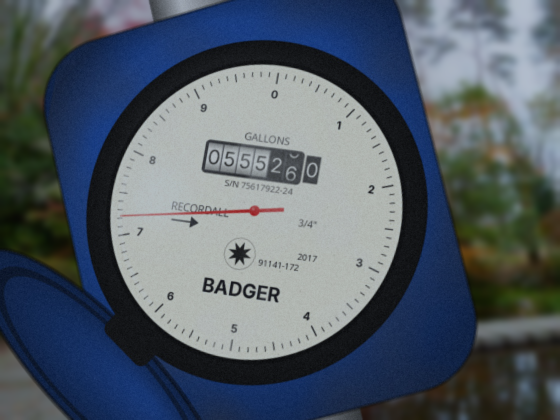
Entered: 555257.2 gal
